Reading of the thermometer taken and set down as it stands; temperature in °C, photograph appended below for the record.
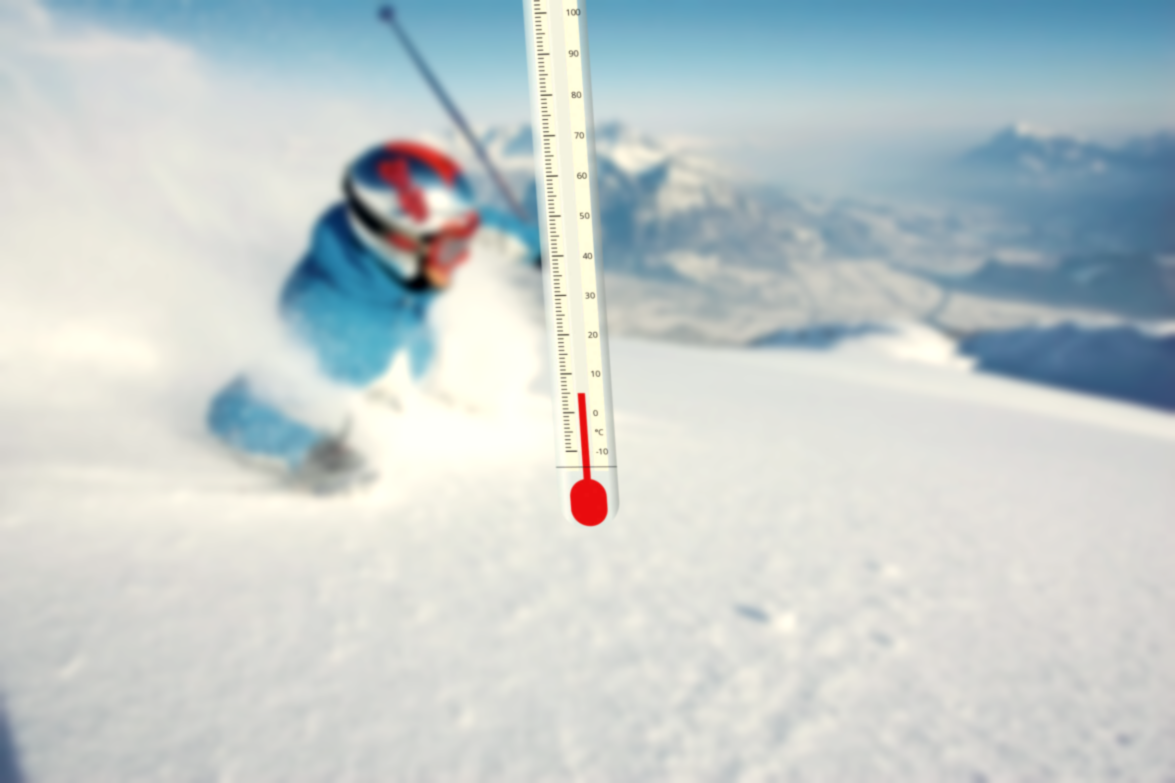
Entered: 5 °C
